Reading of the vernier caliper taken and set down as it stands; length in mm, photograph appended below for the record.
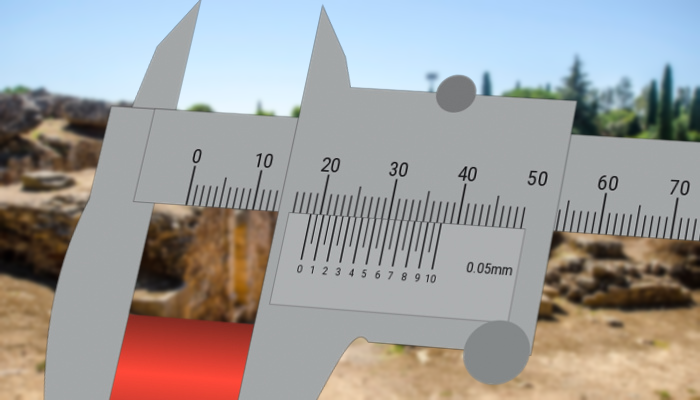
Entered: 18.6 mm
